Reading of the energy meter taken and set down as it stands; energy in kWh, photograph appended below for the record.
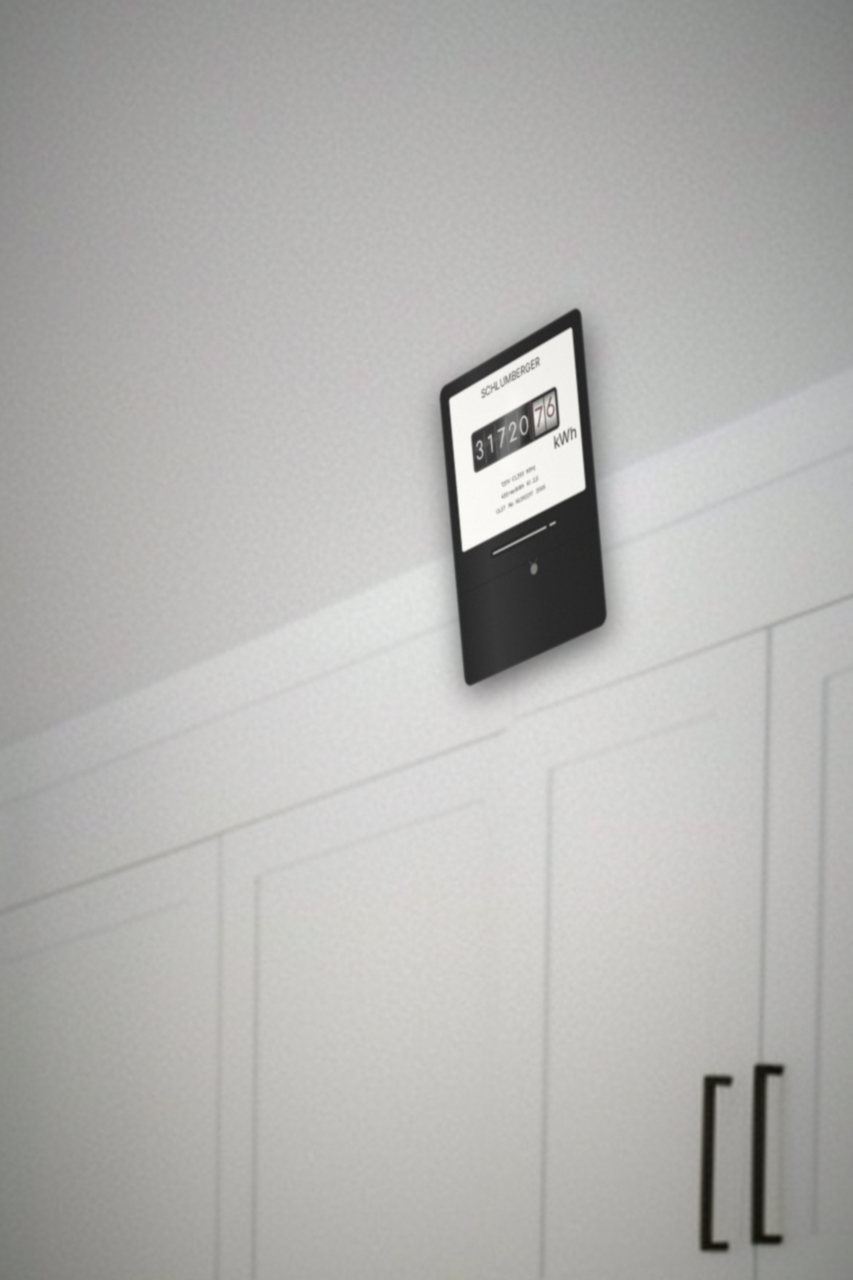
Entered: 31720.76 kWh
